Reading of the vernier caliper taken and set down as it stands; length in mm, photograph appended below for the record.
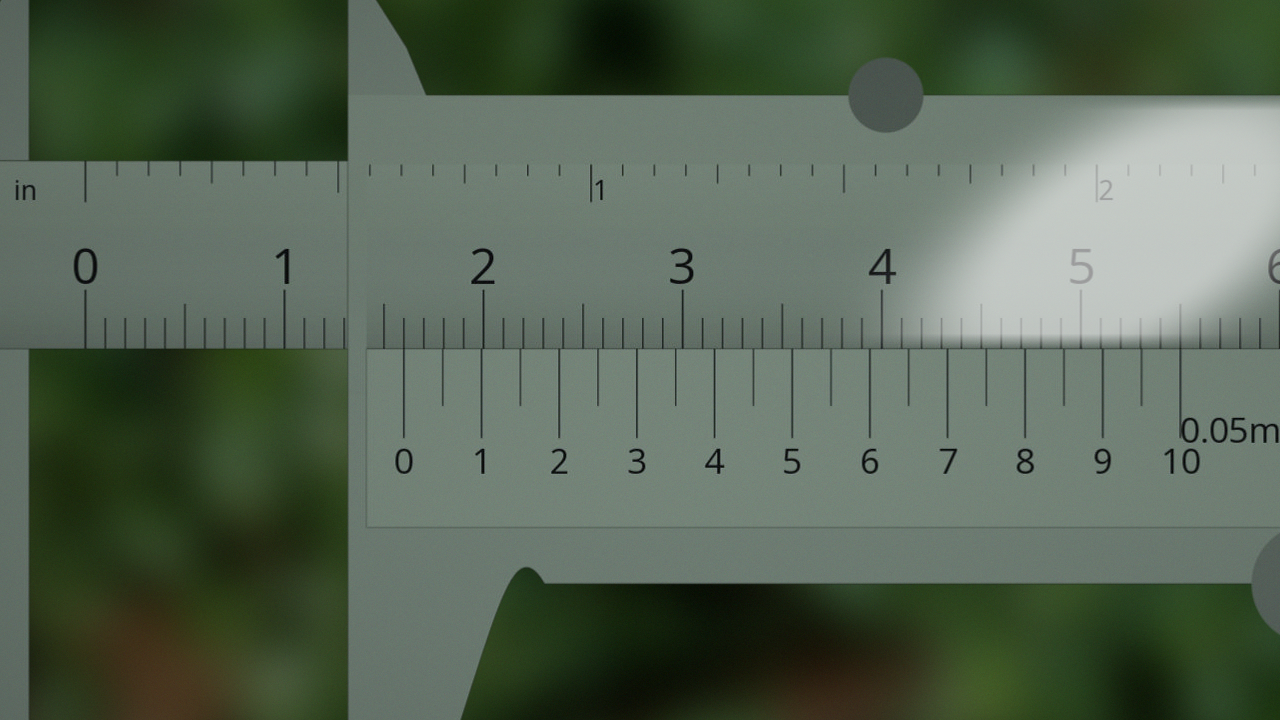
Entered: 16.0 mm
